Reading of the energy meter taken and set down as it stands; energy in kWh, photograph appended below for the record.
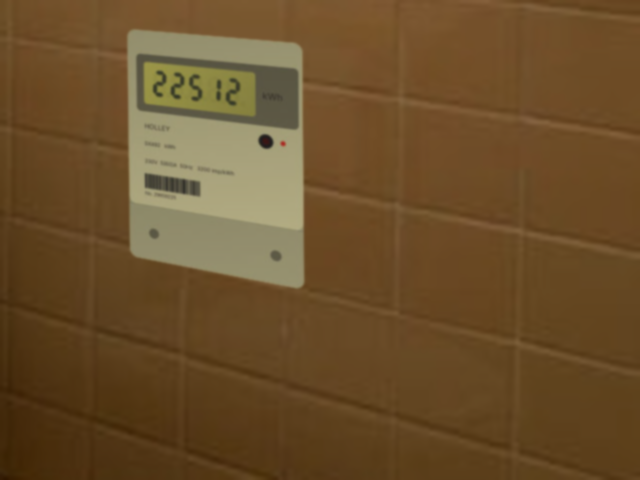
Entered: 22512 kWh
